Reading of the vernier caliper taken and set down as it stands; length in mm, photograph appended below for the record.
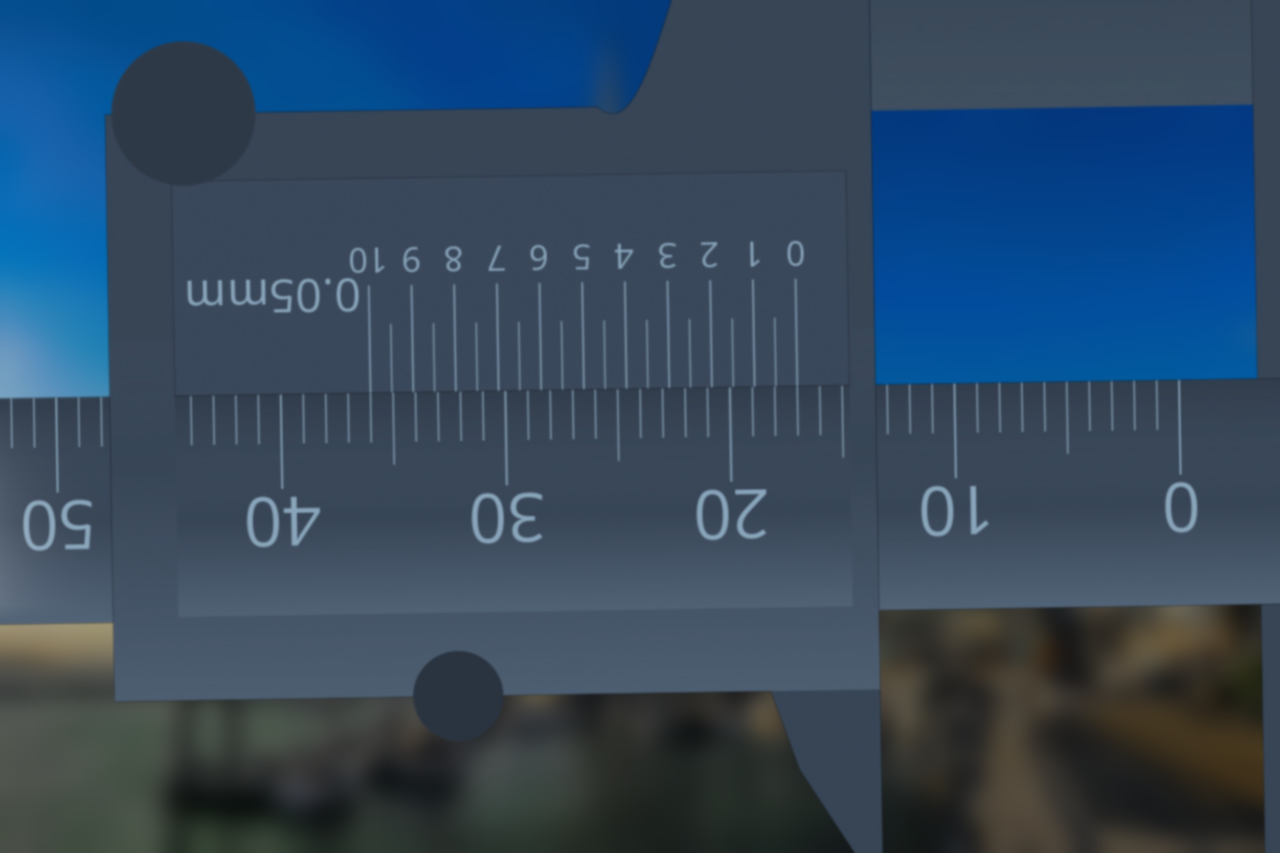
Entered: 17.0 mm
